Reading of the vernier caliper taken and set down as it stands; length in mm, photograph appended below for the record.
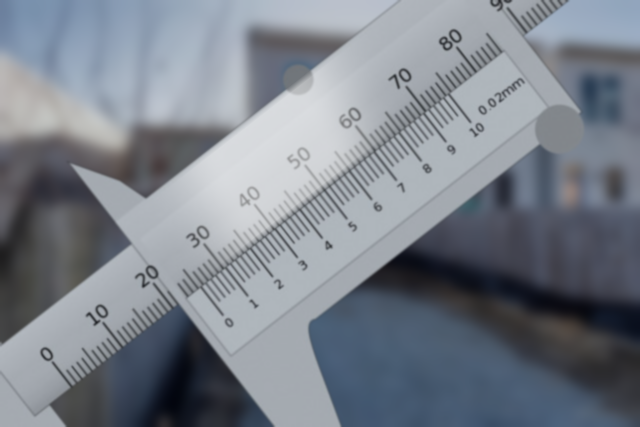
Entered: 25.5 mm
